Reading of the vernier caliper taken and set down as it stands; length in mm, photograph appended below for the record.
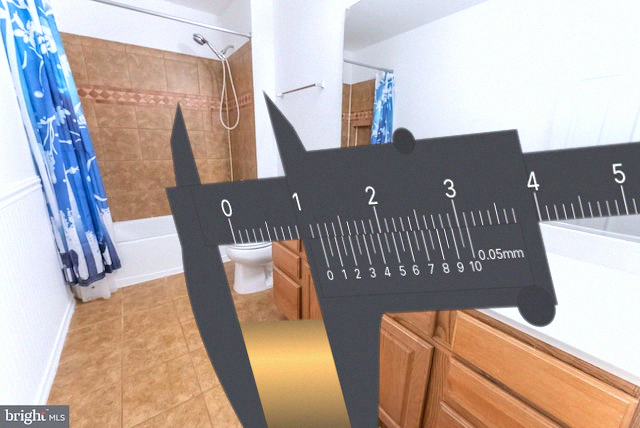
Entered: 12.0 mm
